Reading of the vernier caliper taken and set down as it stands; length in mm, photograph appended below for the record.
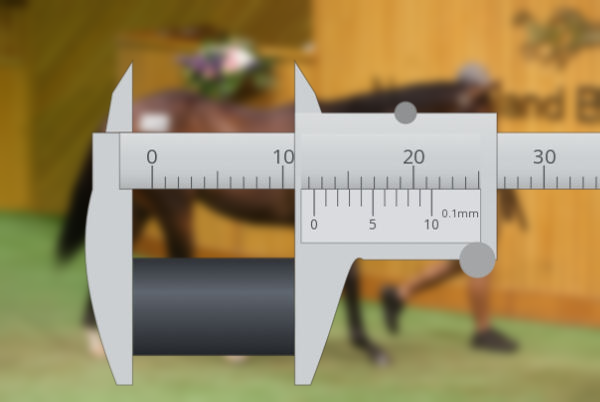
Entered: 12.4 mm
